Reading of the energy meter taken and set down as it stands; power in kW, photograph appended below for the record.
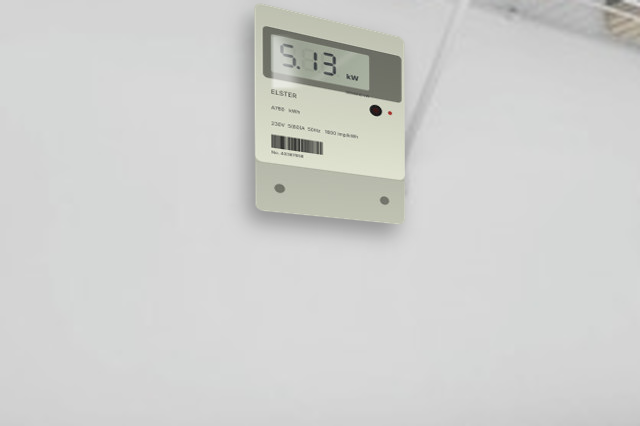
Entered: 5.13 kW
